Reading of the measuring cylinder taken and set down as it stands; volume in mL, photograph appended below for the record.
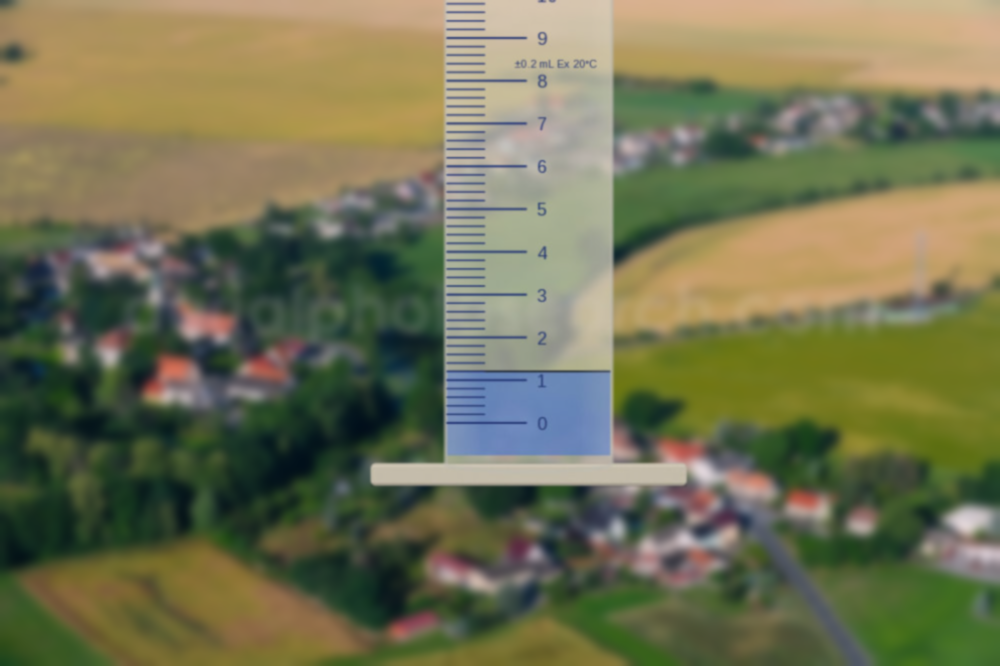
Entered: 1.2 mL
